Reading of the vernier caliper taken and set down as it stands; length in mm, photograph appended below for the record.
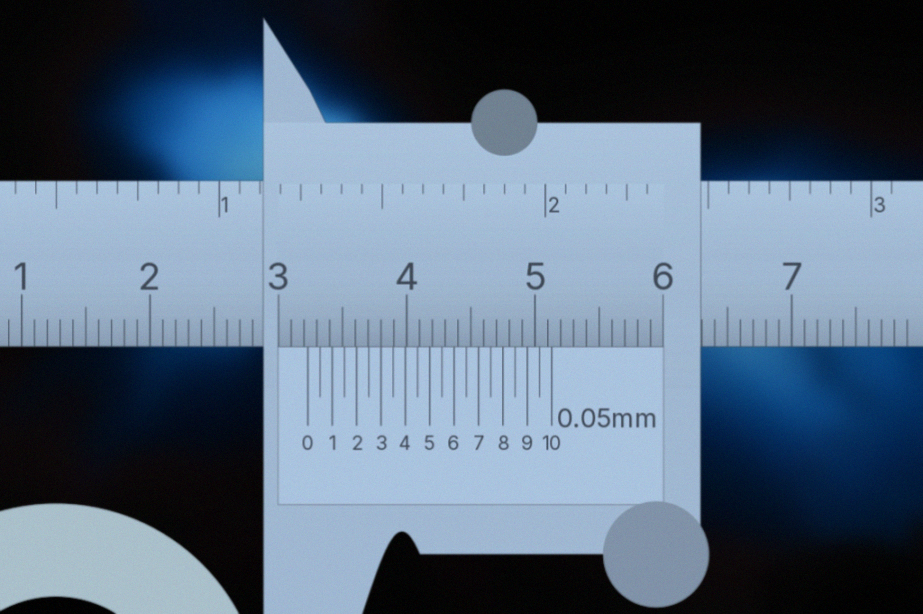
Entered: 32.3 mm
